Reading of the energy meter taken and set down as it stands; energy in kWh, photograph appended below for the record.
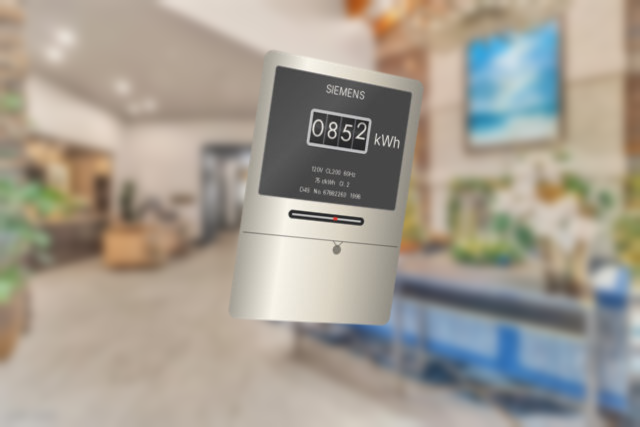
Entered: 852 kWh
